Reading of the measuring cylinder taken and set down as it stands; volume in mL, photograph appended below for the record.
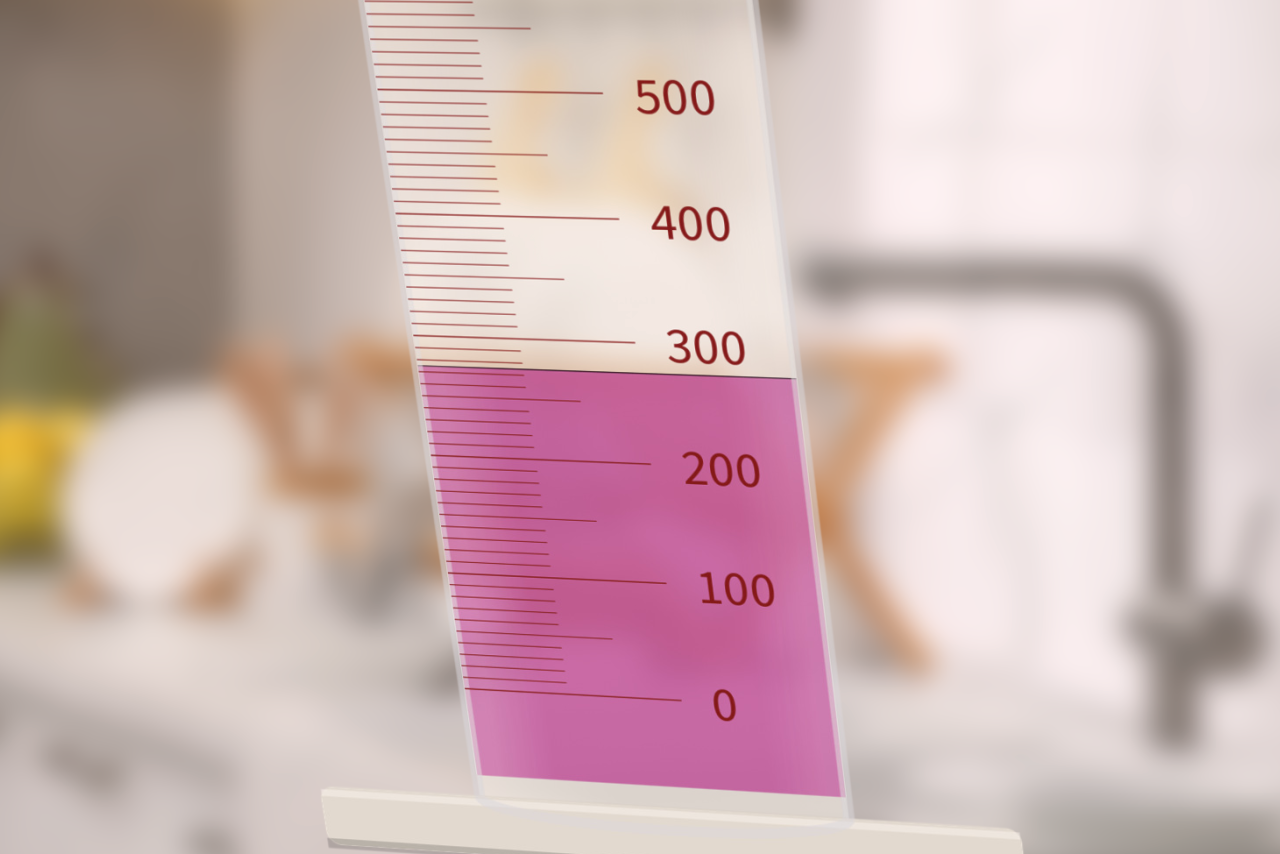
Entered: 275 mL
